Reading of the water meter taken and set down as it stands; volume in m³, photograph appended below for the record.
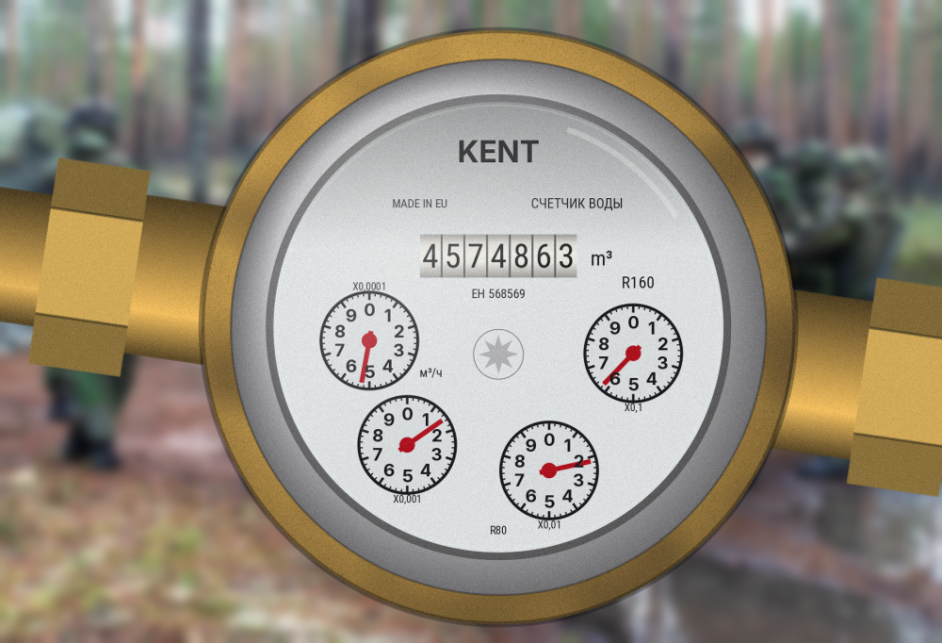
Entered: 4574863.6215 m³
